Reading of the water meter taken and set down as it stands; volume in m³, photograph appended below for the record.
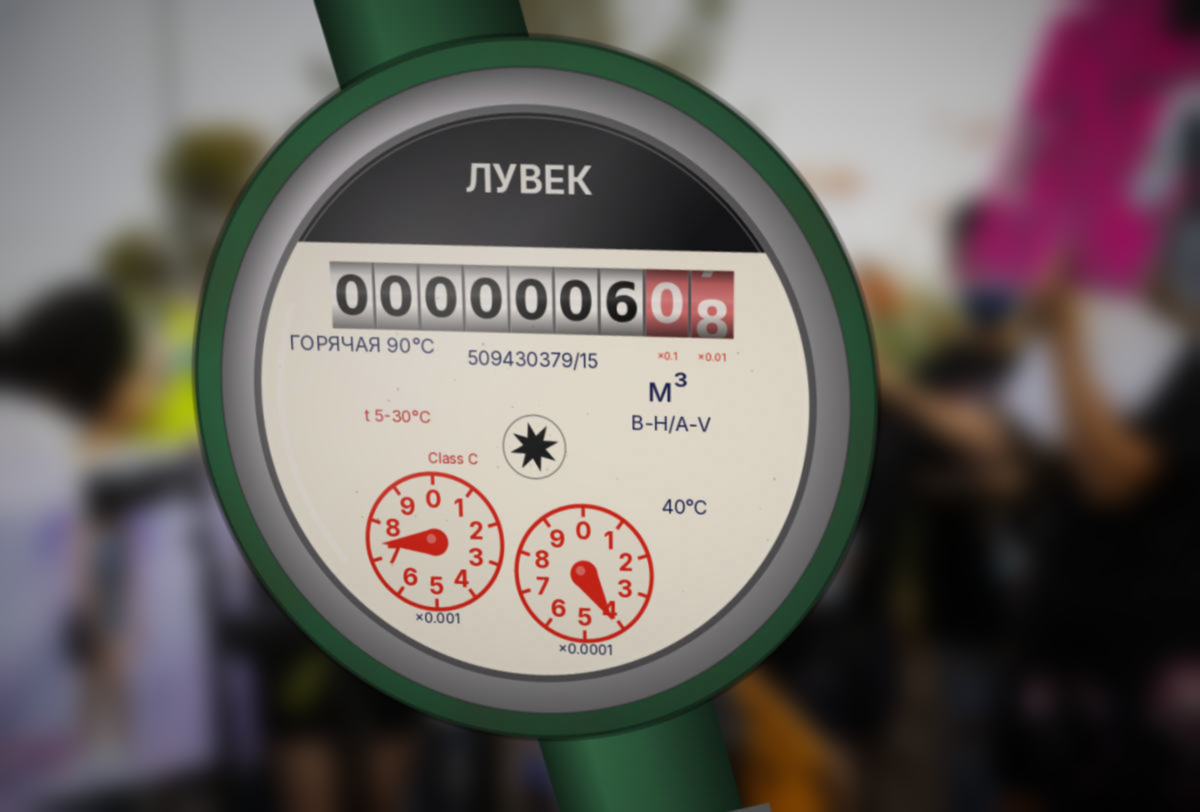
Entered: 6.0774 m³
